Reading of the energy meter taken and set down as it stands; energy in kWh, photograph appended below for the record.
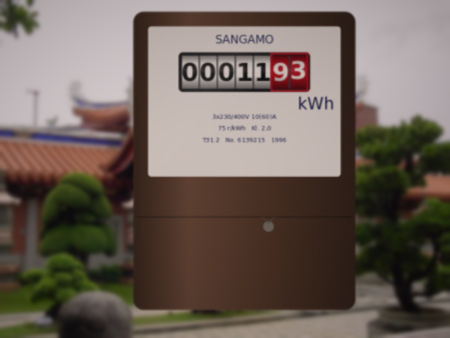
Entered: 11.93 kWh
